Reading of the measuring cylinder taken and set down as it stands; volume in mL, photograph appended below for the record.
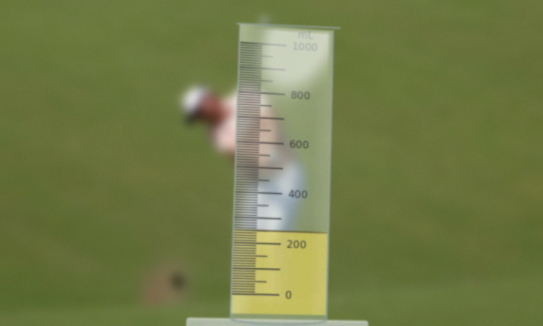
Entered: 250 mL
